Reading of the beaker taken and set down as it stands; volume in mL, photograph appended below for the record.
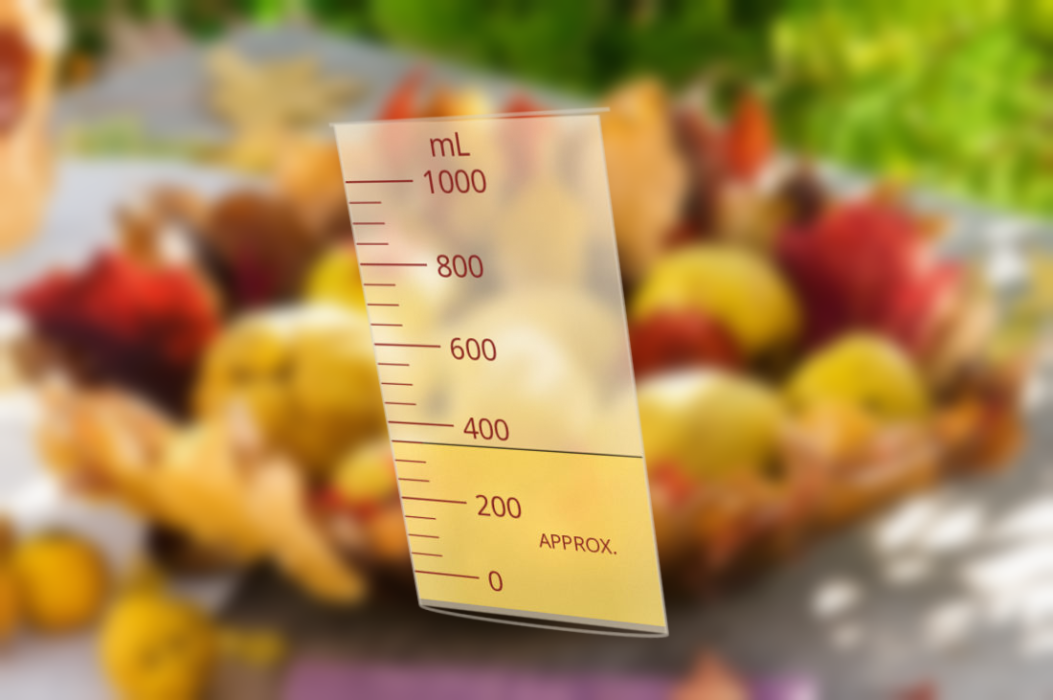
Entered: 350 mL
